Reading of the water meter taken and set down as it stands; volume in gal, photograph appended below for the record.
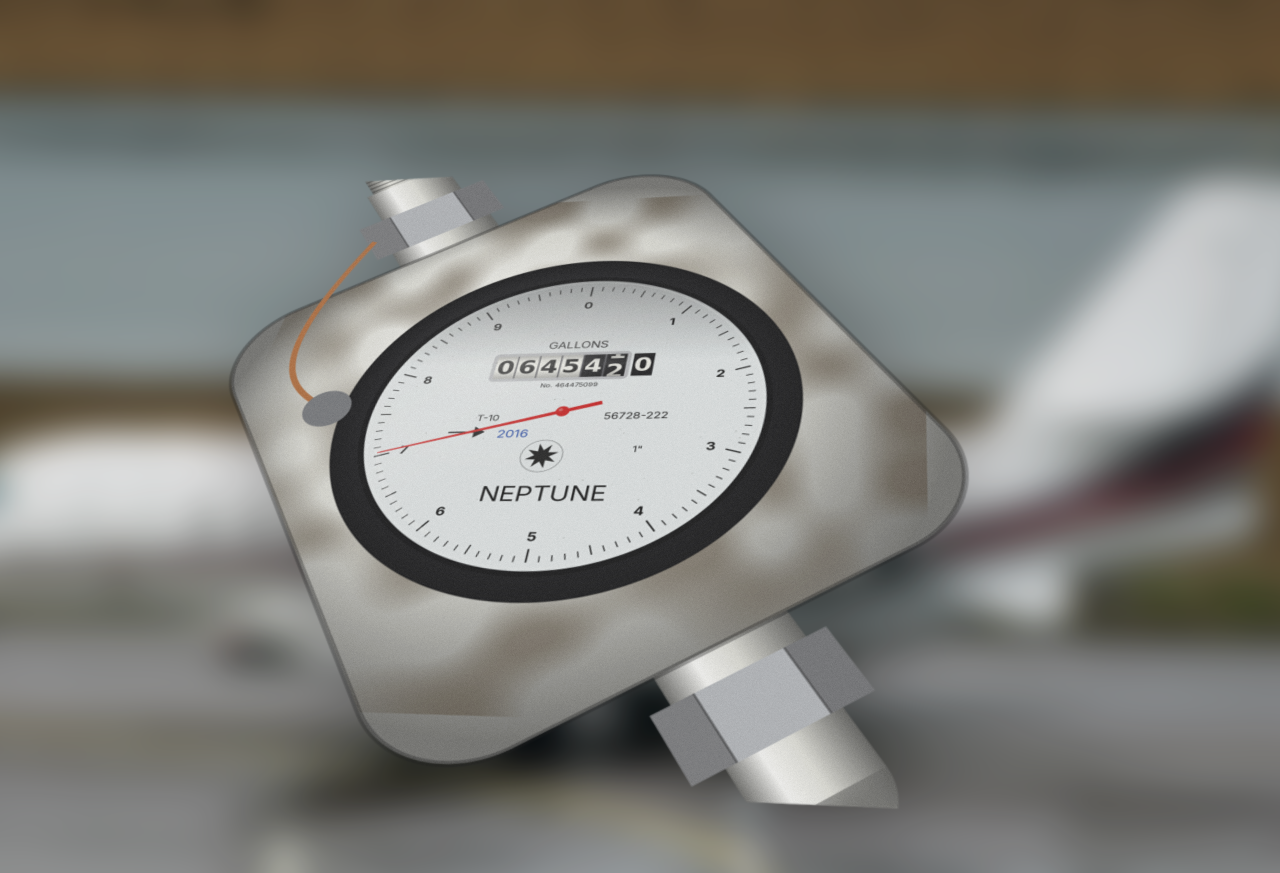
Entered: 645417.0 gal
